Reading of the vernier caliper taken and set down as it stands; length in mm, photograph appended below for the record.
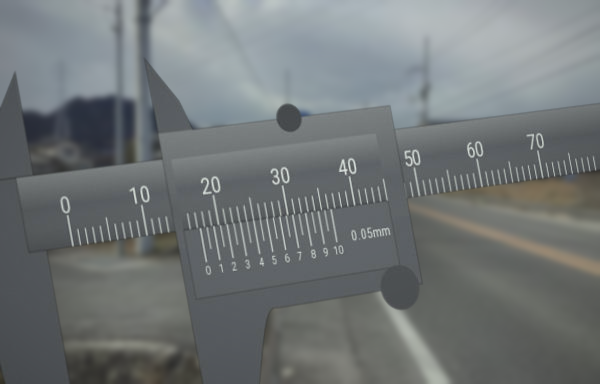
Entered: 17.4 mm
